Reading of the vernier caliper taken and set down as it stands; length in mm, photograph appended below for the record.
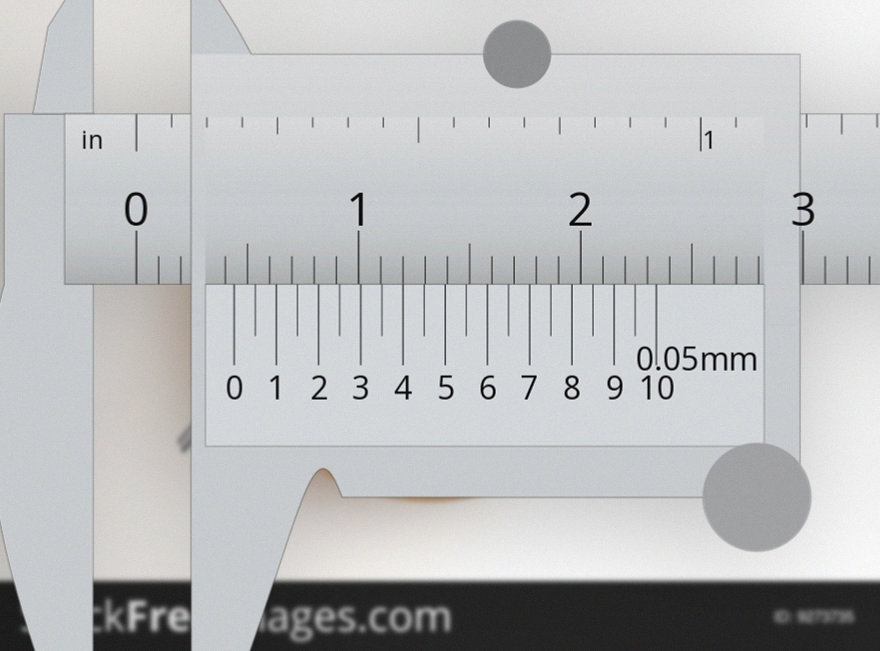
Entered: 4.4 mm
